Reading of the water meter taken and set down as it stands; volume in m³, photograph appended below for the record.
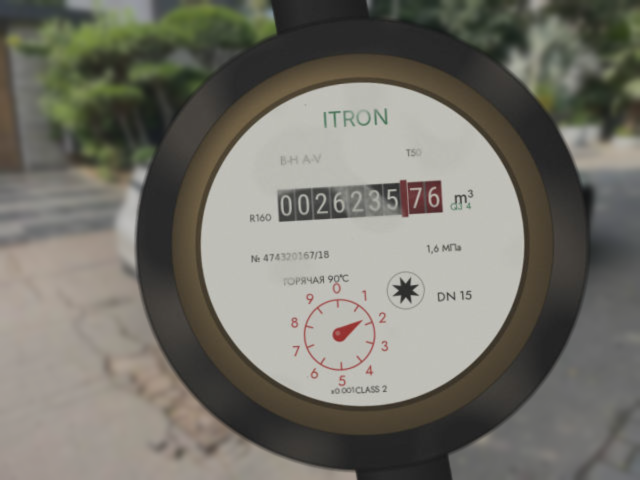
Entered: 26235.761 m³
